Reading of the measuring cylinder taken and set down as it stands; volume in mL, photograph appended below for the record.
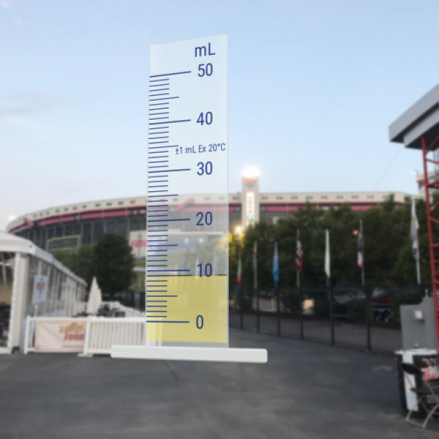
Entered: 9 mL
